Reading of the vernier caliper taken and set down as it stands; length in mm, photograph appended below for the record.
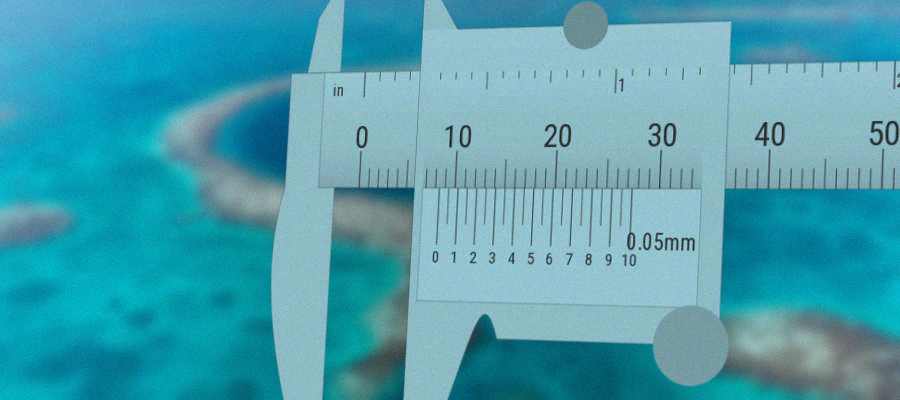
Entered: 8.4 mm
